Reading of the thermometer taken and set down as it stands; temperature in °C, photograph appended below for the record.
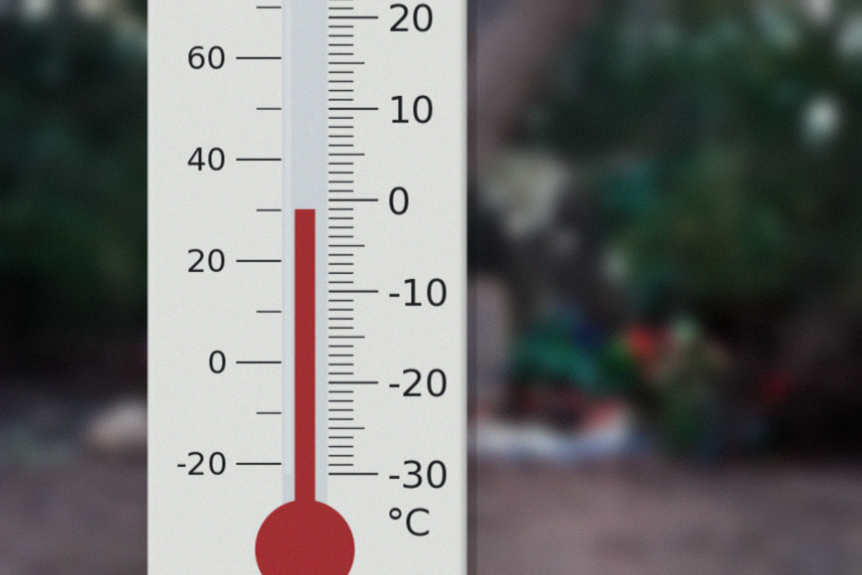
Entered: -1 °C
